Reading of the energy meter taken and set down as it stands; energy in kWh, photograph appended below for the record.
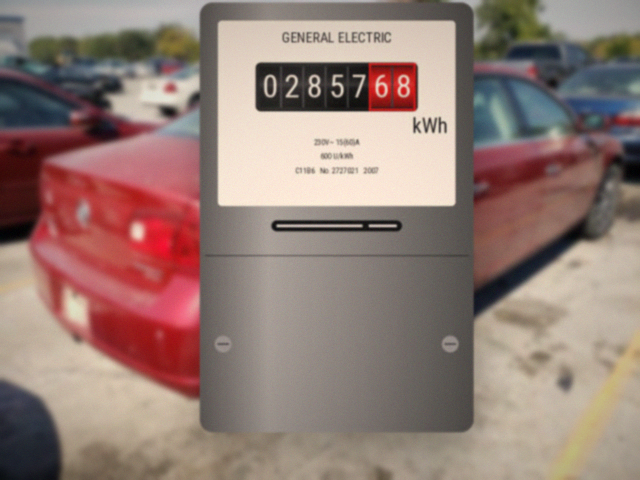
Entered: 2857.68 kWh
